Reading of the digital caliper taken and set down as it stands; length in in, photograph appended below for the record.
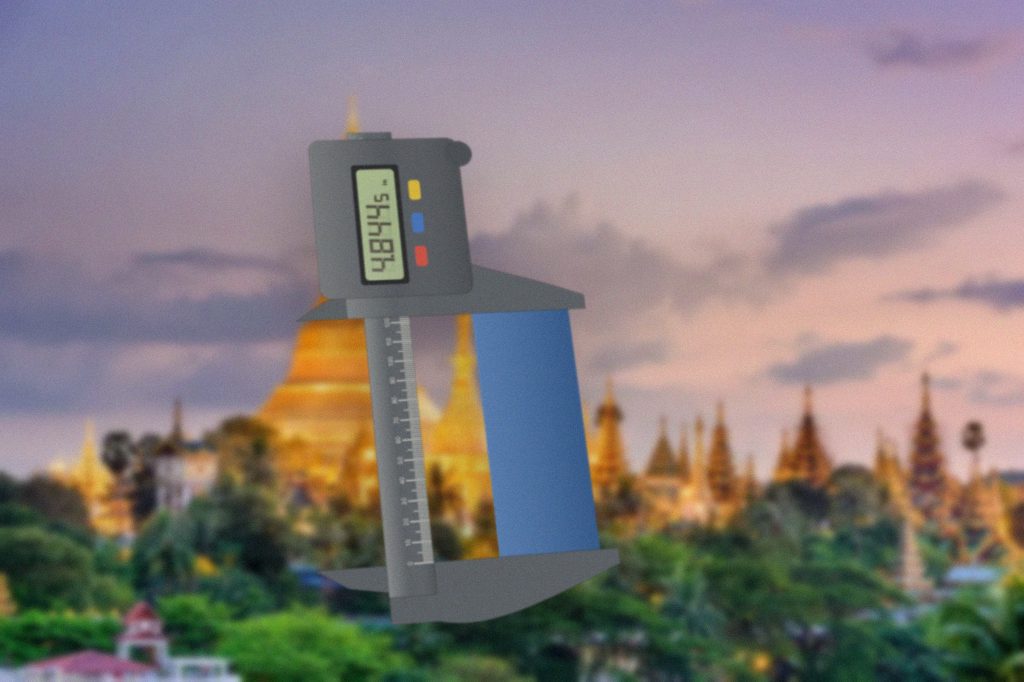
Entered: 4.8445 in
